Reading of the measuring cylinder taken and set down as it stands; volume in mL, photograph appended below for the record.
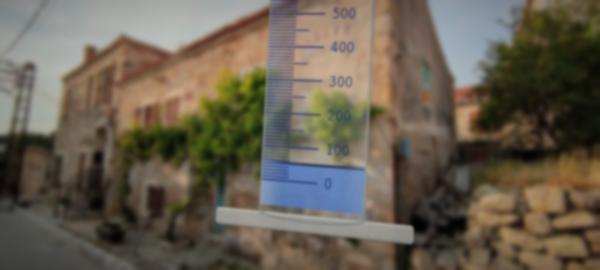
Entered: 50 mL
